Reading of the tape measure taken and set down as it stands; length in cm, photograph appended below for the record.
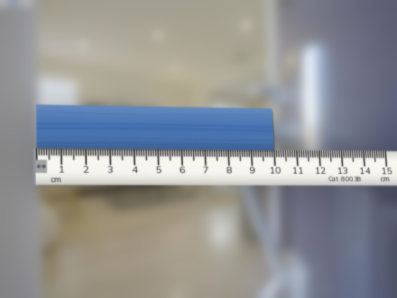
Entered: 10 cm
